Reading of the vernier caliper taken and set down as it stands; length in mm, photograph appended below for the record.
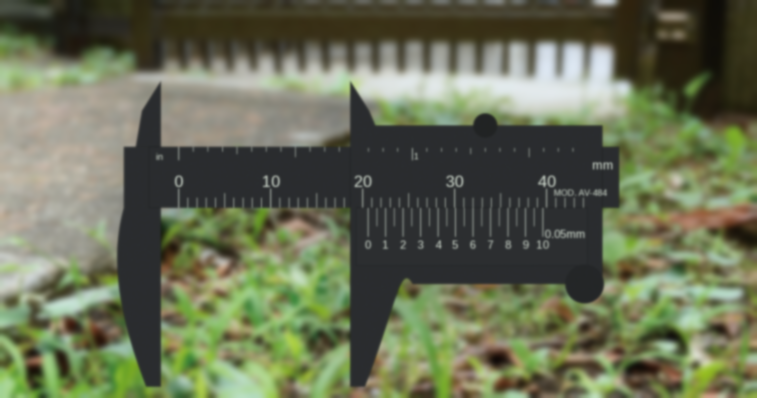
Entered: 20.6 mm
